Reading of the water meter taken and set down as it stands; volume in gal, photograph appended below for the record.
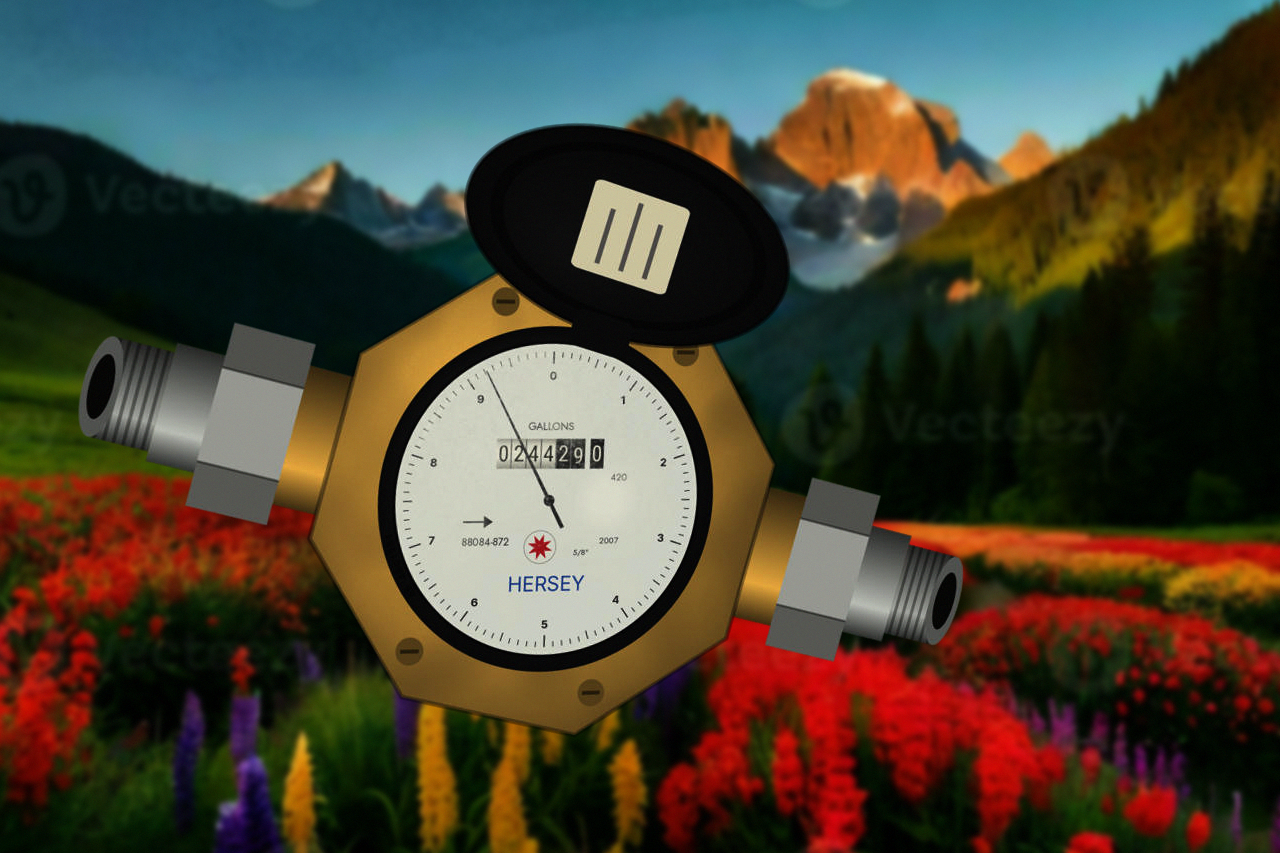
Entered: 244289.2 gal
